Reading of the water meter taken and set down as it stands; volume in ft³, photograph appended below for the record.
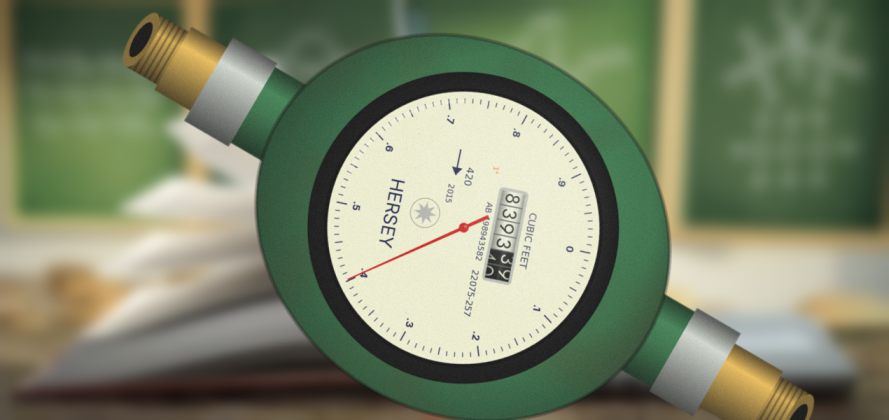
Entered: 839339.40 ft³
